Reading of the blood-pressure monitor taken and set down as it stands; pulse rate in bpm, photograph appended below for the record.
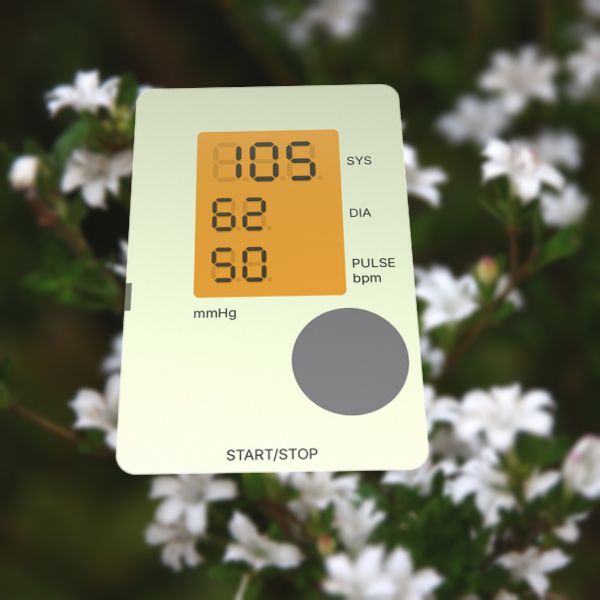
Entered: 50 bpm
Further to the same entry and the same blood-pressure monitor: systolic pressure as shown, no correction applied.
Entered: 105 mmHg
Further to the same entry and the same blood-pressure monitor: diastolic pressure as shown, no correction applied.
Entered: 62 mmHg
